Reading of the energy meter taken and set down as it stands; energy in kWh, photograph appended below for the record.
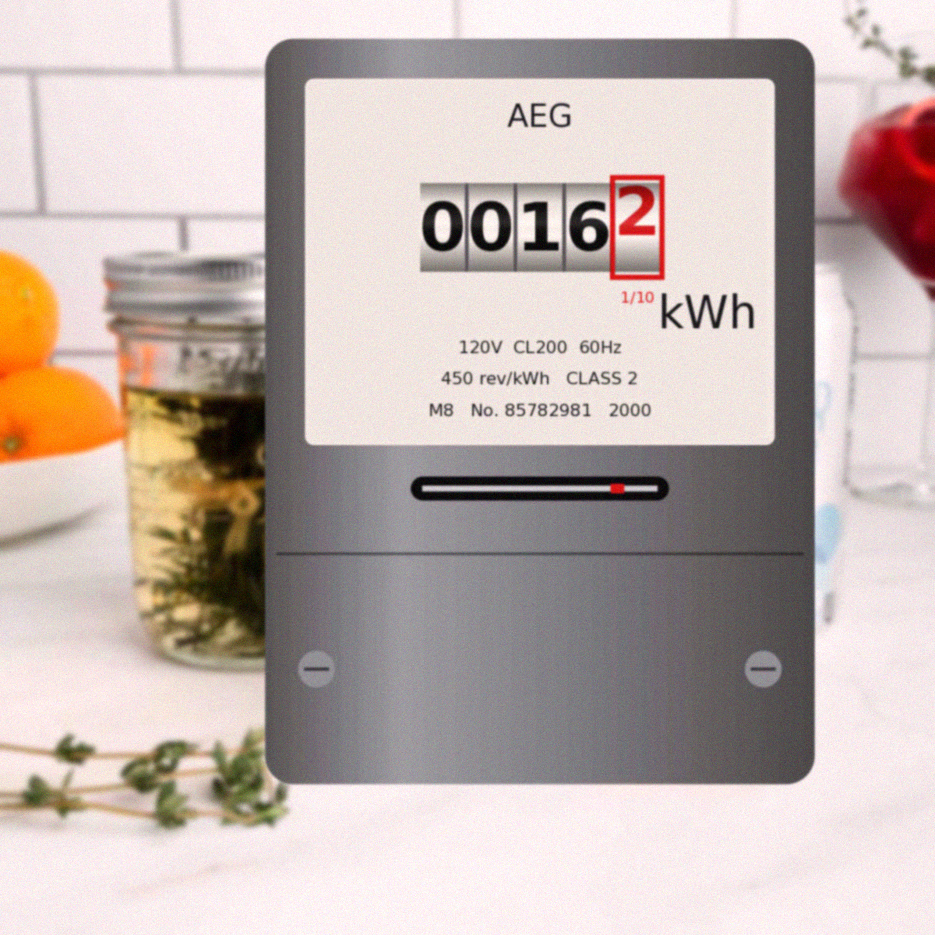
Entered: 16.2 kWh
